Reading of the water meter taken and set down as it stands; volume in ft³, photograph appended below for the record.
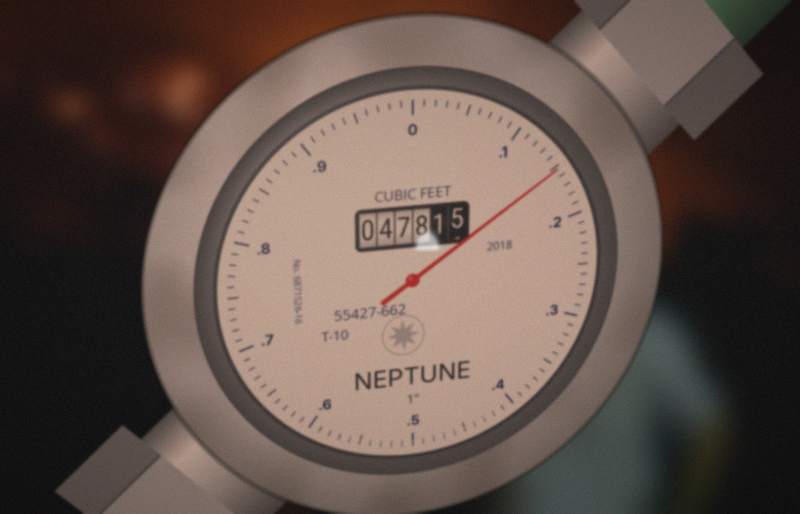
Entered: 47815.15 ft³
